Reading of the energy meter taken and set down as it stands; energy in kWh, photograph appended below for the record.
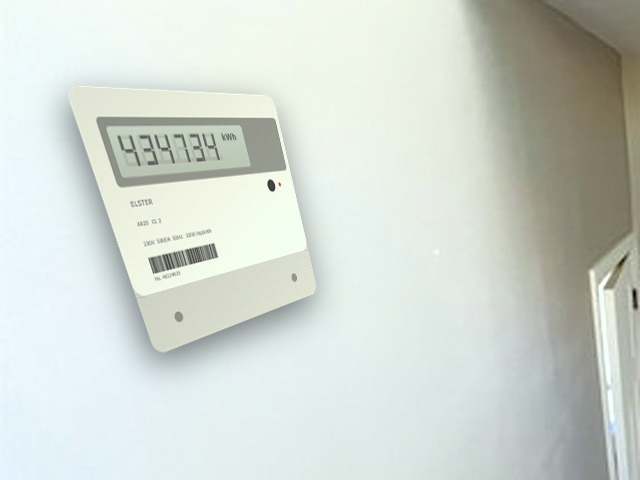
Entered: 434734 kWh
